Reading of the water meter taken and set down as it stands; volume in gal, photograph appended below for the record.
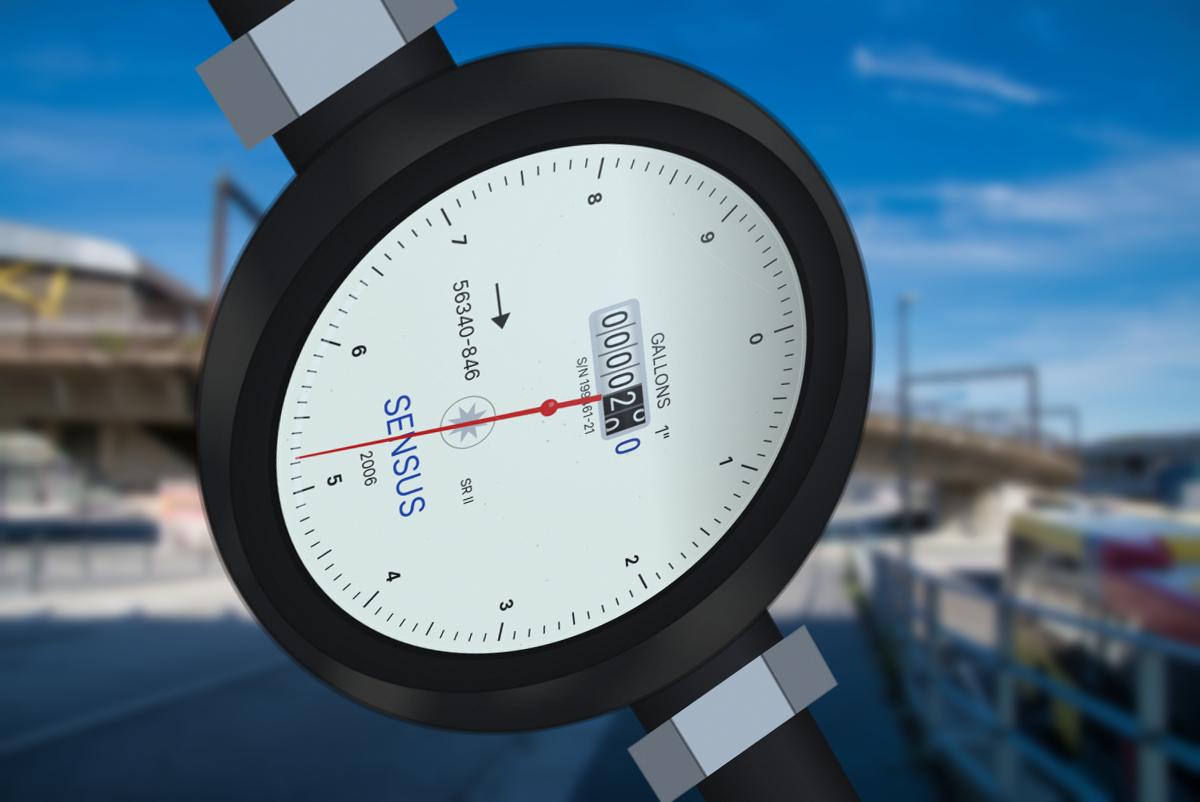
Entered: 285.2 gal
